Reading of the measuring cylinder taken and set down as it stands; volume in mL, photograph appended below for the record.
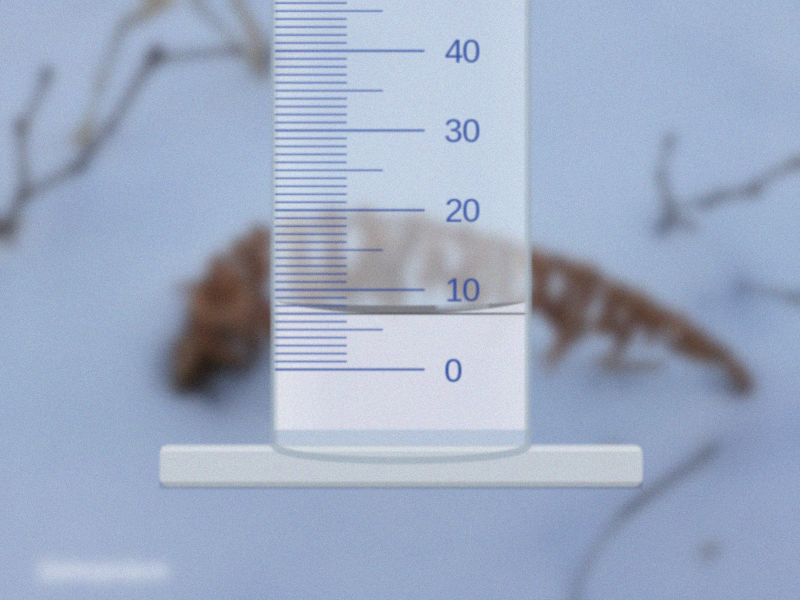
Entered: 7 mL
